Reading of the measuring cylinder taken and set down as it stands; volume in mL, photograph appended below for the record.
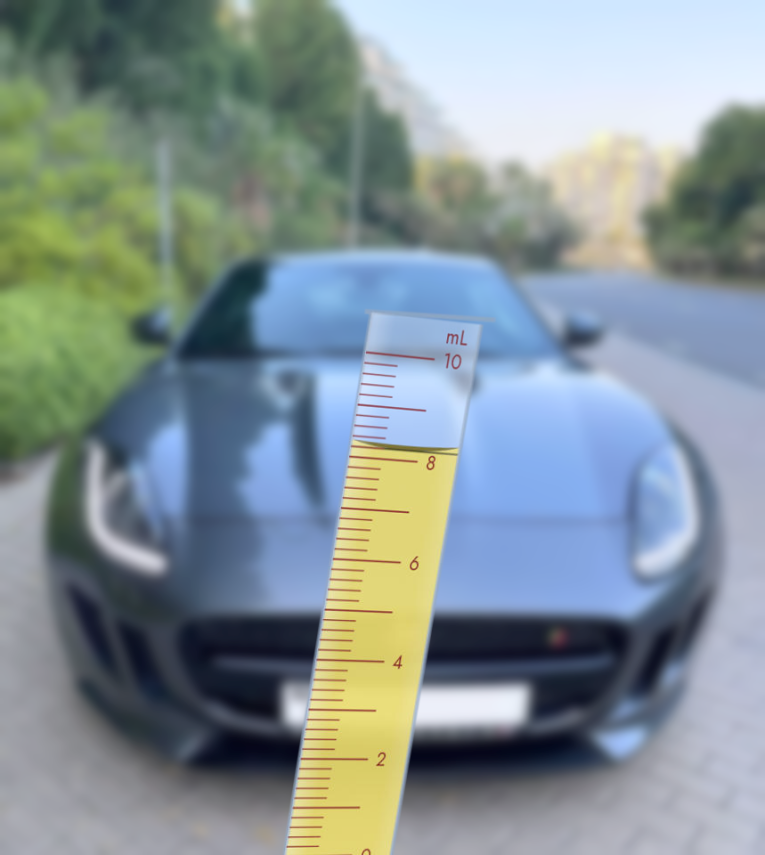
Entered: 8.2 mL
